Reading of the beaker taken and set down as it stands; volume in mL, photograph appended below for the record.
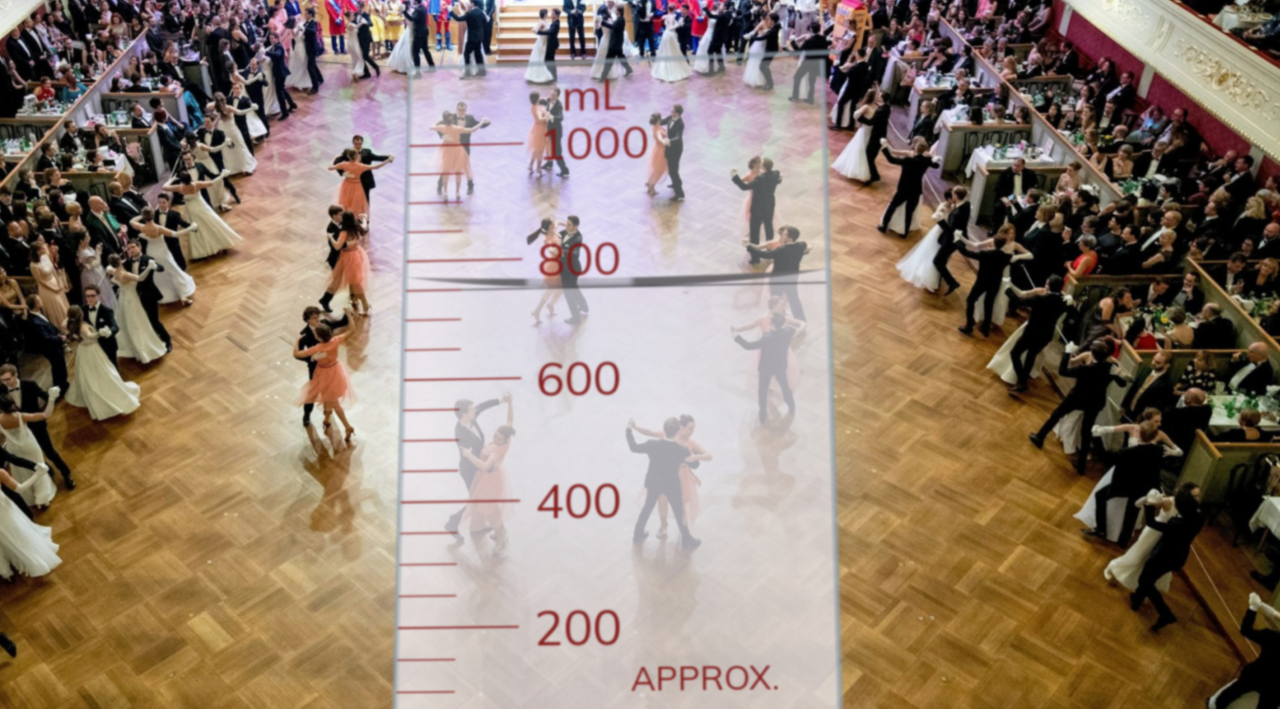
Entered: 750 mL
